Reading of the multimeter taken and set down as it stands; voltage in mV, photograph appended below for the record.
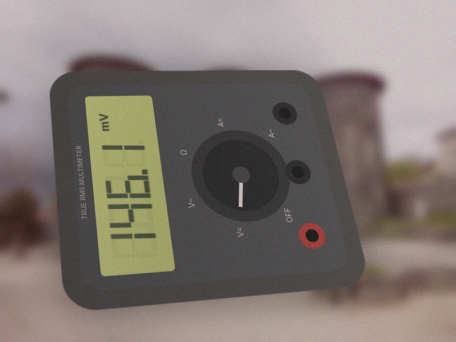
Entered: 146.1 mV
